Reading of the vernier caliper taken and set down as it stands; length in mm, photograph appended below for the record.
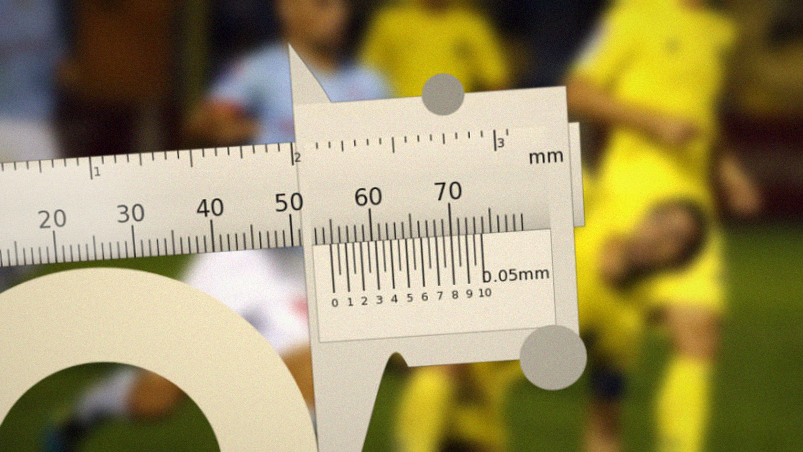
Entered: 54.8 mm
